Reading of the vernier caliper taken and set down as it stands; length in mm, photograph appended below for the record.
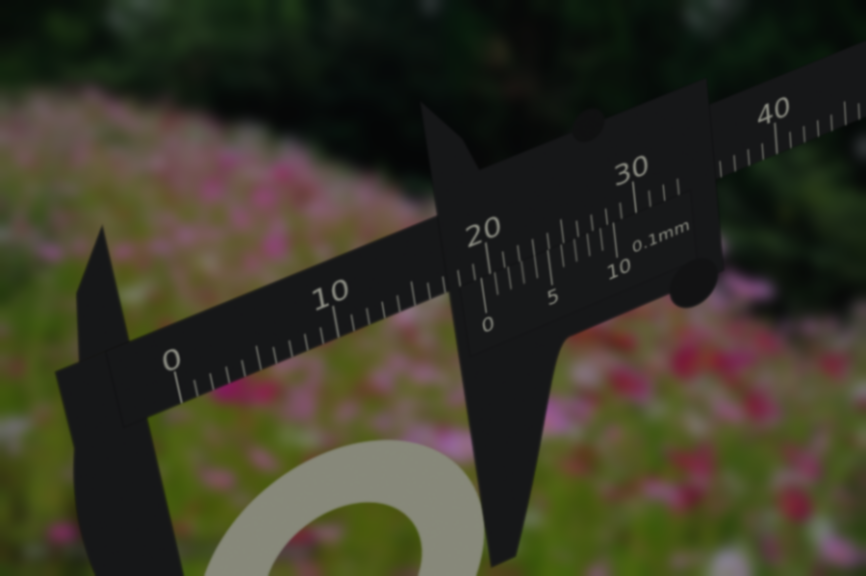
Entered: 19.4 mm
